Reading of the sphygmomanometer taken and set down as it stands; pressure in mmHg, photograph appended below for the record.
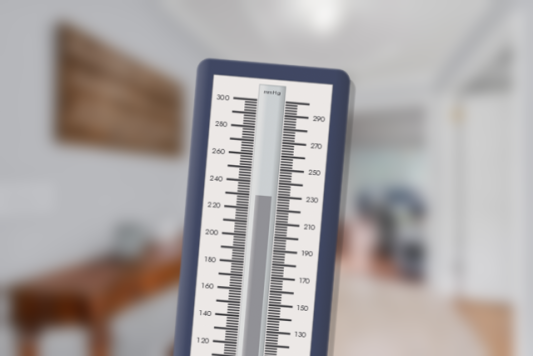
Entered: 230 mmHg
